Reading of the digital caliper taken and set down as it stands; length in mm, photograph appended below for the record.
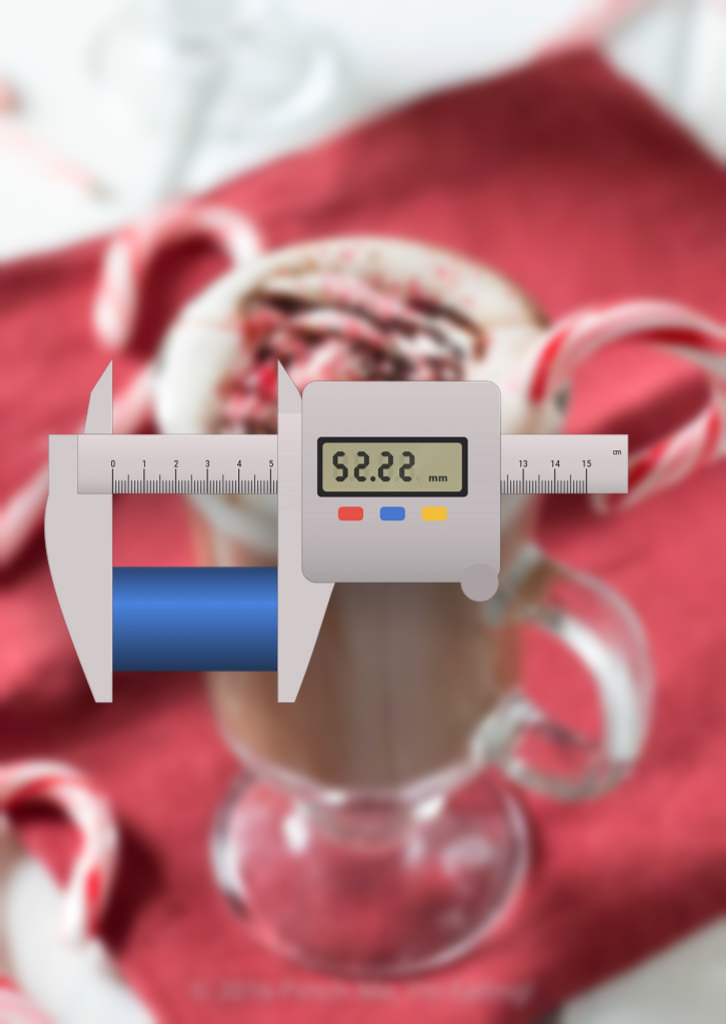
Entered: 52.22 mm
